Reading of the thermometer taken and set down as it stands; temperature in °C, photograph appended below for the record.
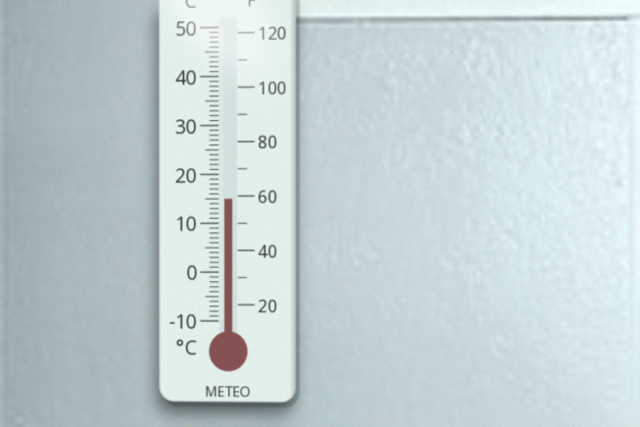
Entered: 15 °C
